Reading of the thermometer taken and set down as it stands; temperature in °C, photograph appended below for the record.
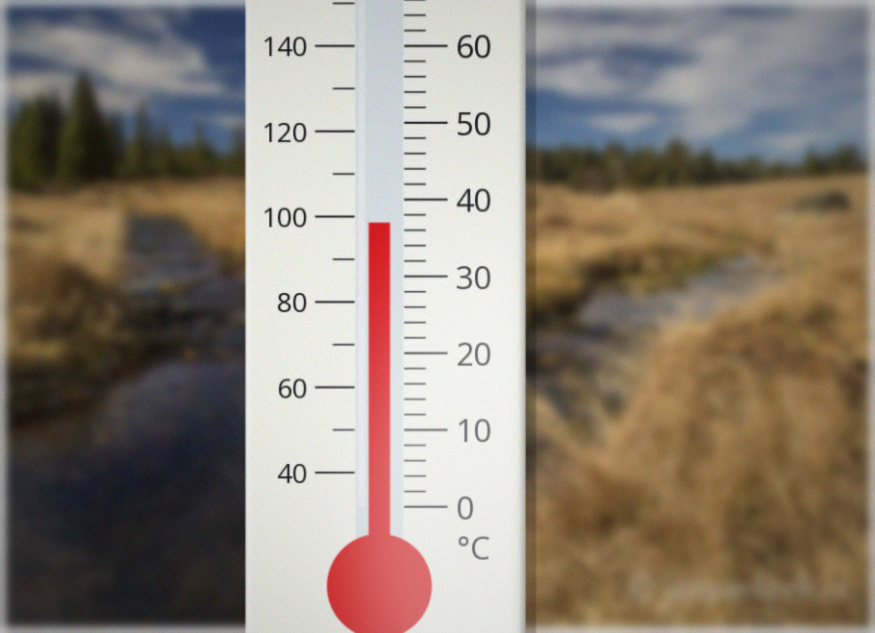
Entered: 37 °C
